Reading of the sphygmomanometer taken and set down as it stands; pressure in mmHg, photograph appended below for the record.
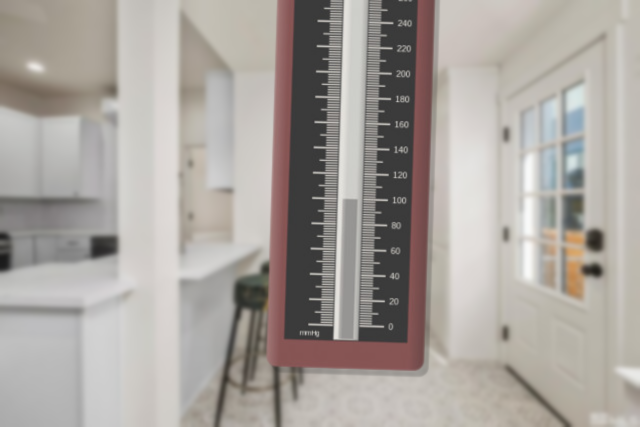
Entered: 100 mmHg
